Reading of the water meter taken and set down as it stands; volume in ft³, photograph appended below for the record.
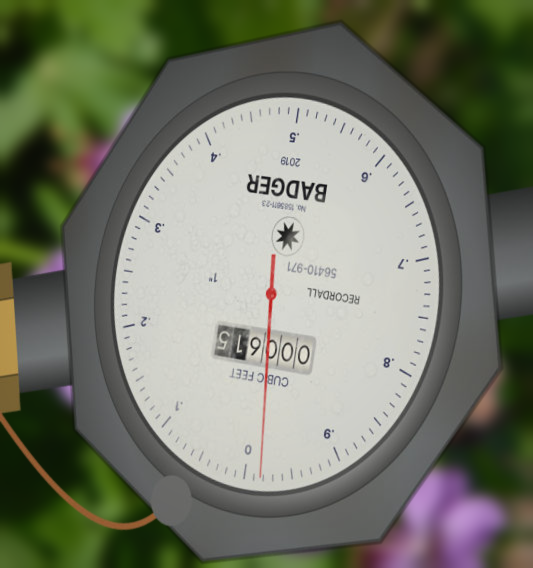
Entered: 614.98 ft³
